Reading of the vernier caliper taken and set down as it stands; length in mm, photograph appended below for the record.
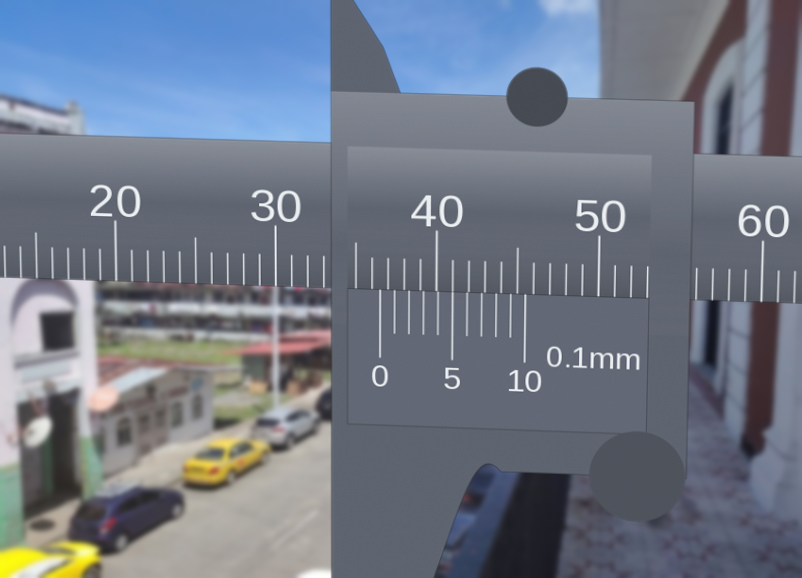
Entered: 36.5 mm
